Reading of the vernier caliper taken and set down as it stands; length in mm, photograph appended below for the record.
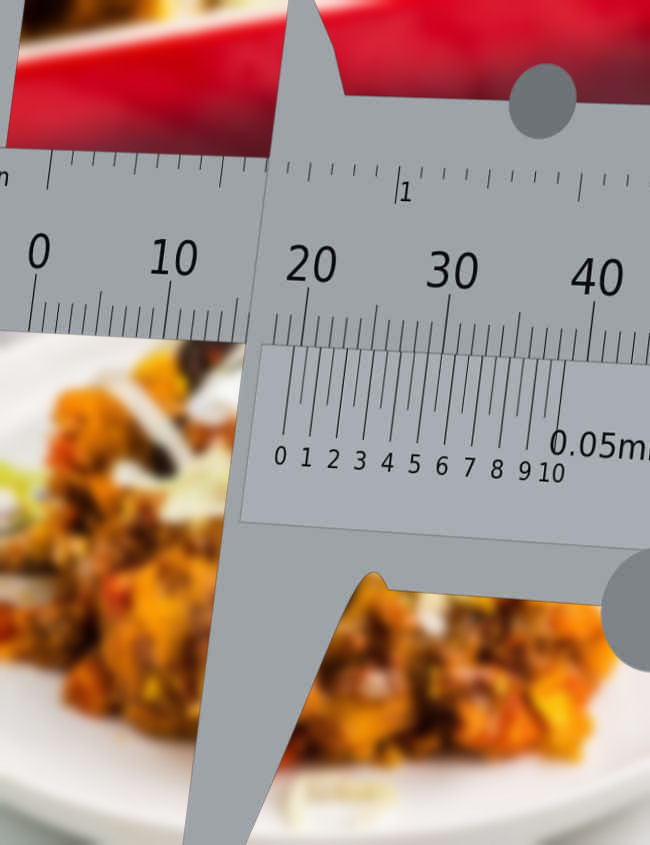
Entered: 19.5 mm
